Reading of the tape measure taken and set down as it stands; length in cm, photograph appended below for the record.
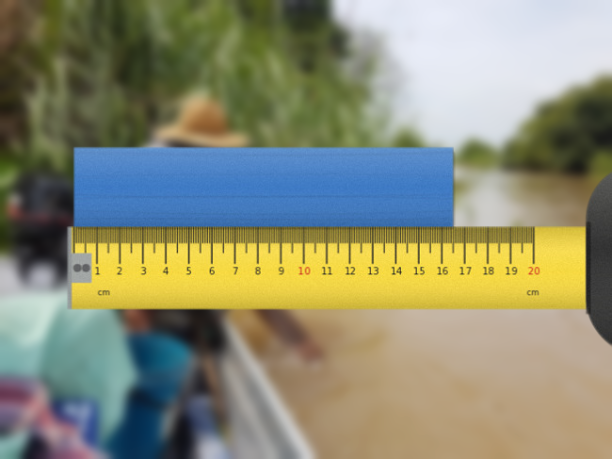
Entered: 16.5 cm
